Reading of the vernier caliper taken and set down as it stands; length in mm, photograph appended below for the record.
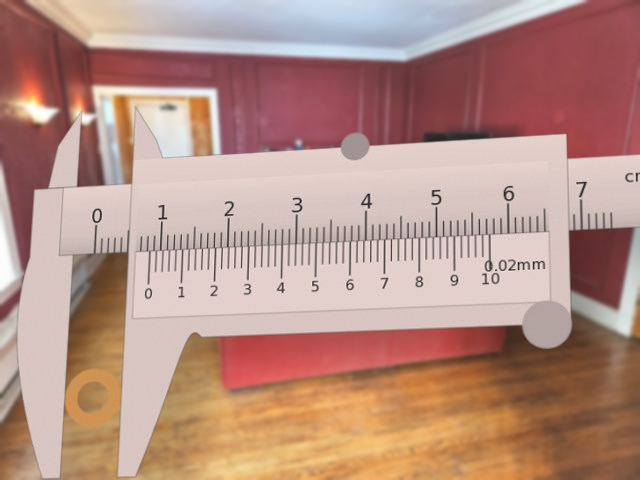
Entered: 8.4 mm
